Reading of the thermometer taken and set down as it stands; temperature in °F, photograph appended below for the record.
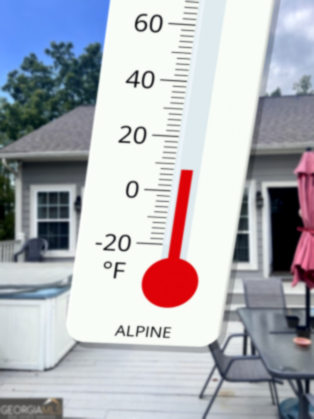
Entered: 8 °F
